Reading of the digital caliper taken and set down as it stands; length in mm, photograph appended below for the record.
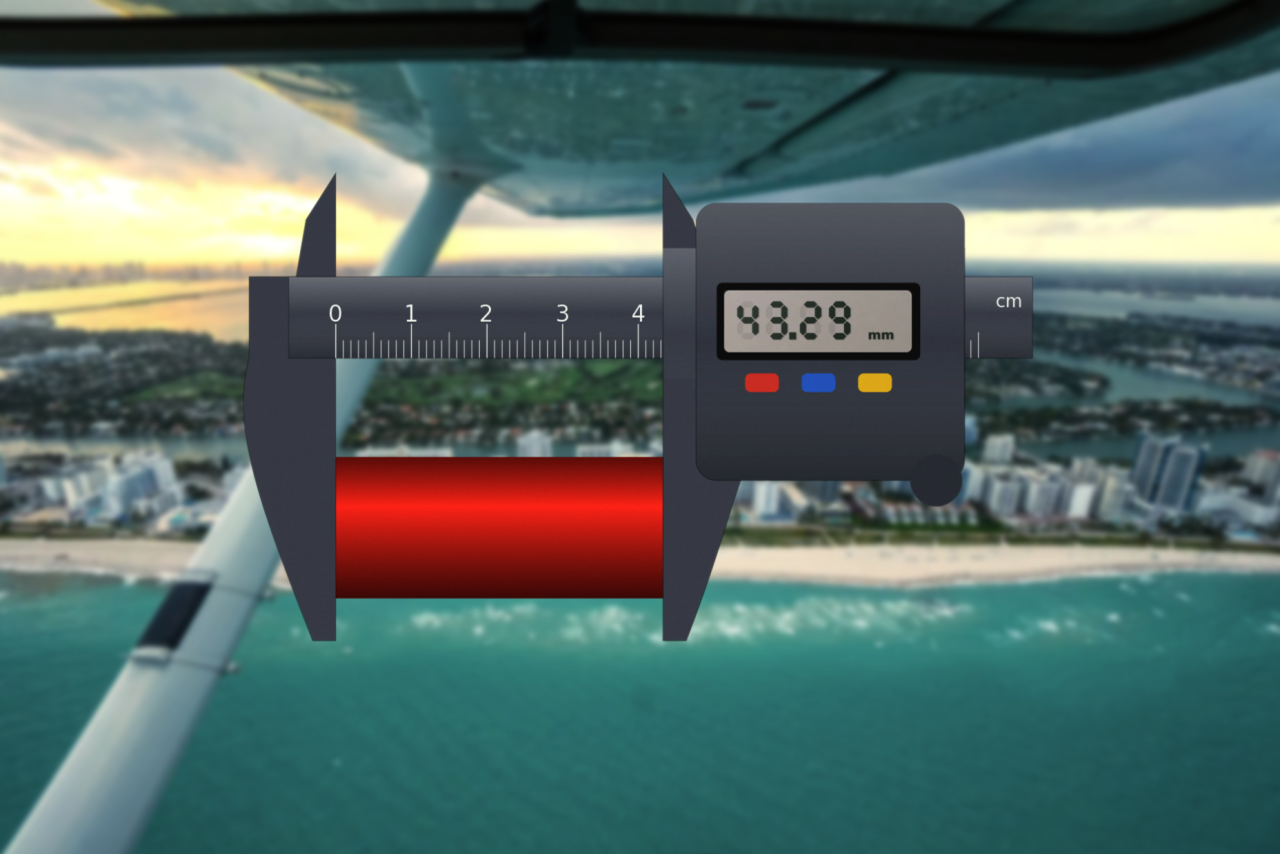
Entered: 43.29 mm
